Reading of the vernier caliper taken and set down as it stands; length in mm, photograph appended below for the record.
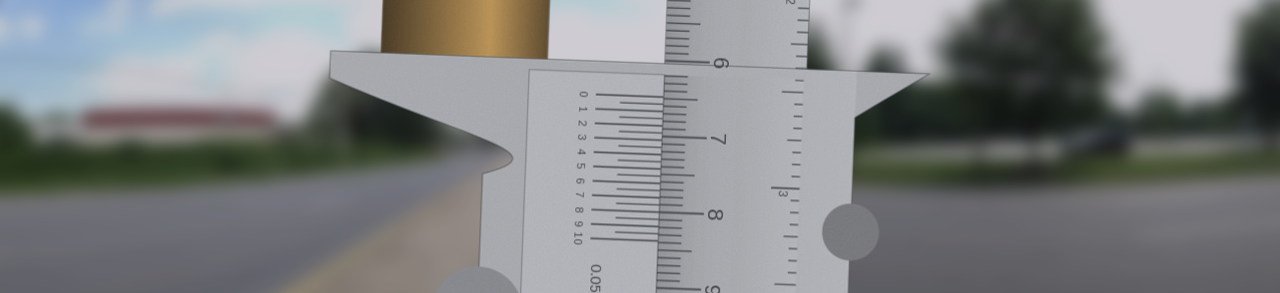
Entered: 64.8 mm
